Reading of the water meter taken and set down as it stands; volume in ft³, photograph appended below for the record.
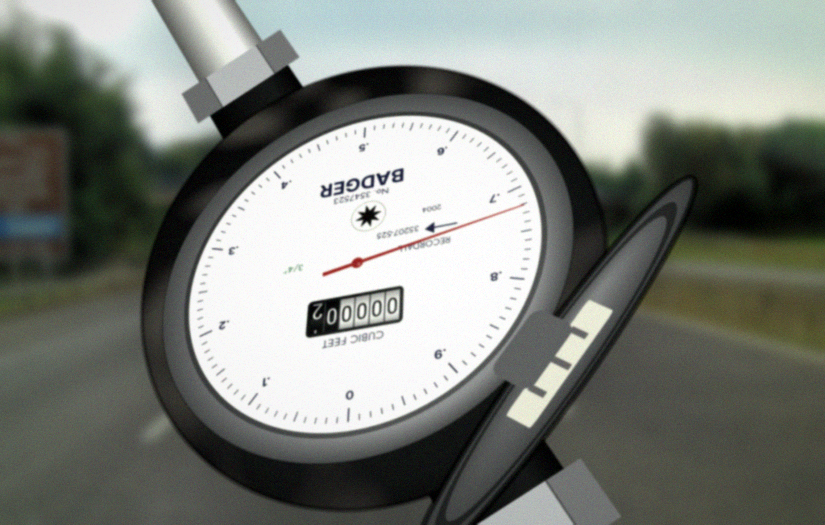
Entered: 1.72 ft³
